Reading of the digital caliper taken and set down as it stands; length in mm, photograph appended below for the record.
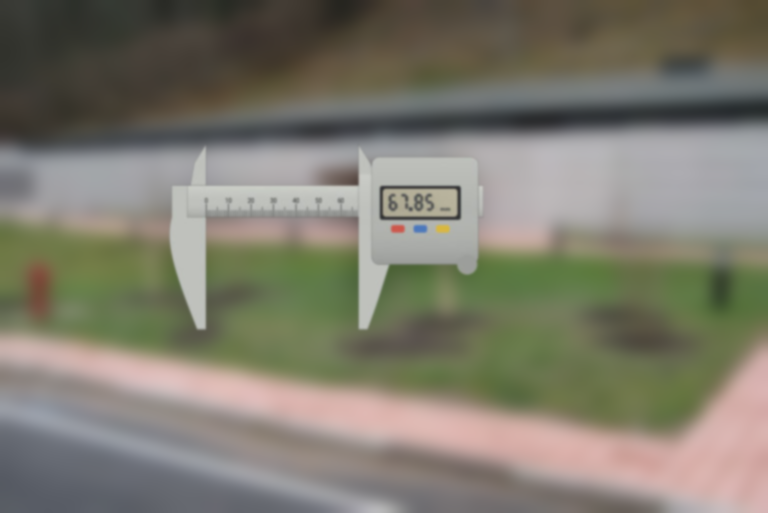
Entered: 67.85 mm
